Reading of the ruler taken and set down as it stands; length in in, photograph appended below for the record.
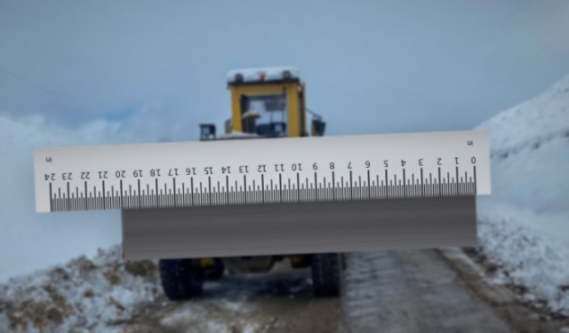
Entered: 20 in
